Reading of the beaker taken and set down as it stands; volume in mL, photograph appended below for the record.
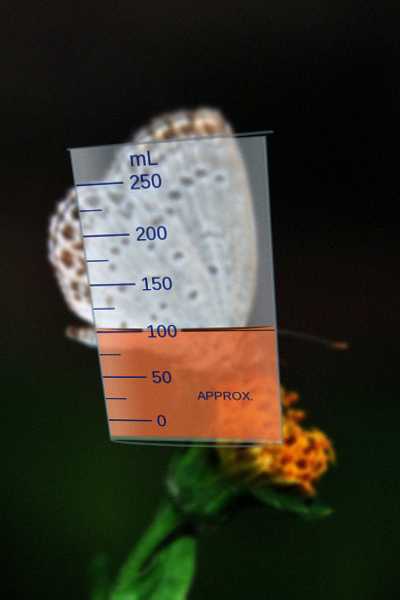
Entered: 100 mL
